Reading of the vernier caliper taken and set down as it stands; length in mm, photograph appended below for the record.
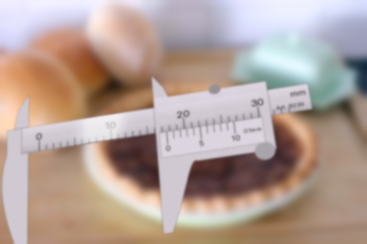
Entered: 17.6 mm
